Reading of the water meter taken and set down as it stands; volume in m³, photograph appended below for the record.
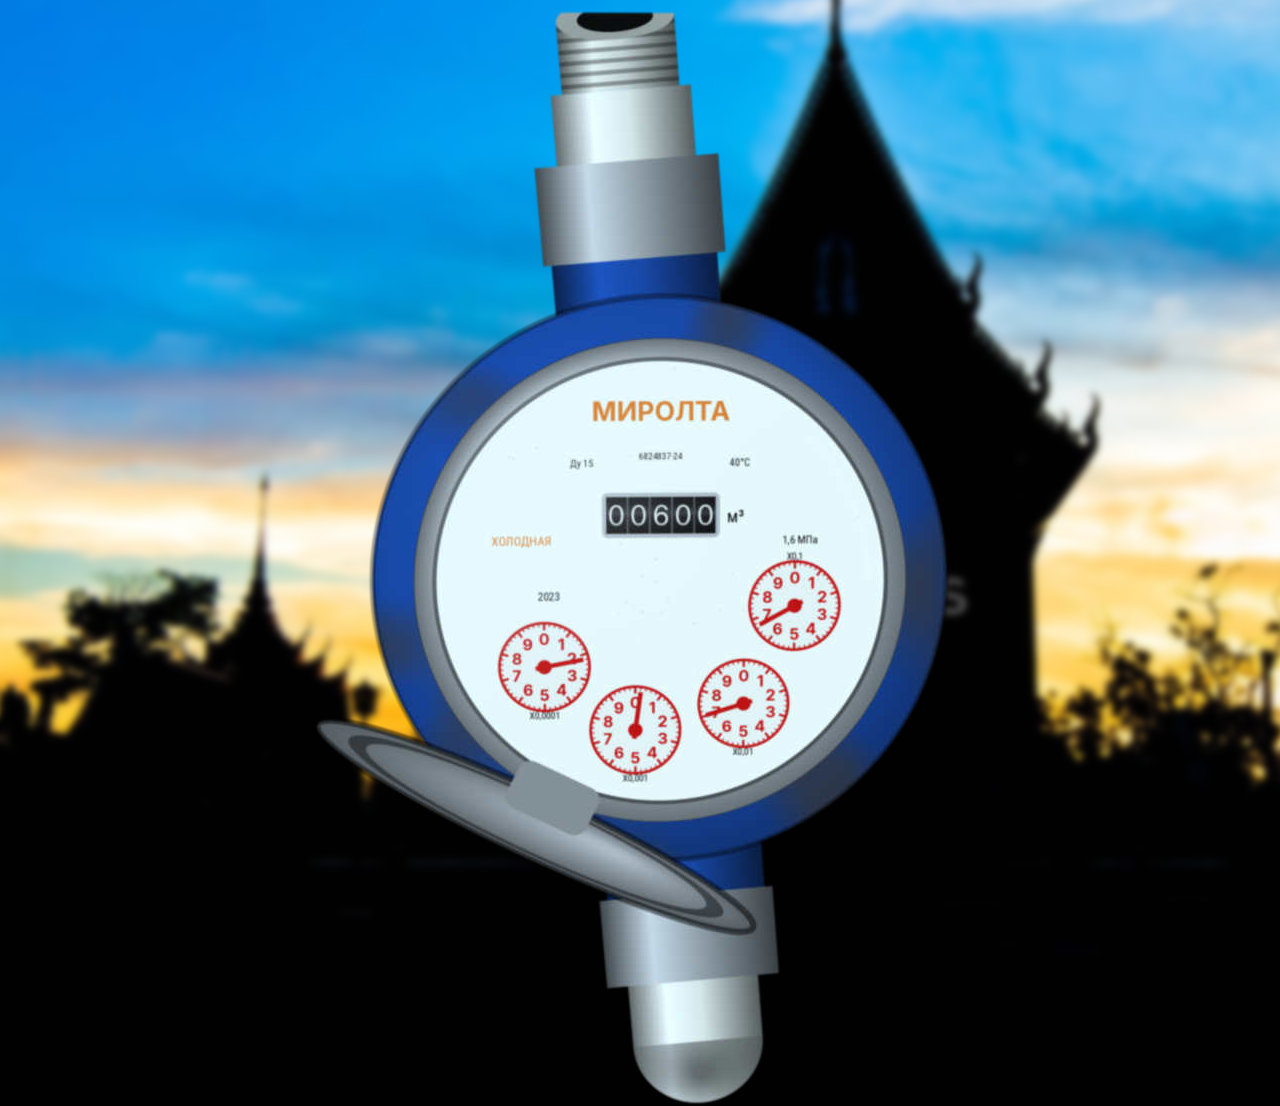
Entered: 600.6702 m³
